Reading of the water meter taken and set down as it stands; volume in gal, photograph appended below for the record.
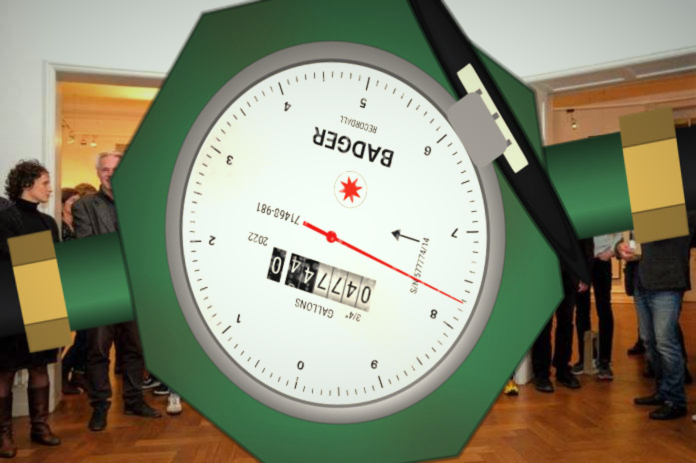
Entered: 477437.7 gal
